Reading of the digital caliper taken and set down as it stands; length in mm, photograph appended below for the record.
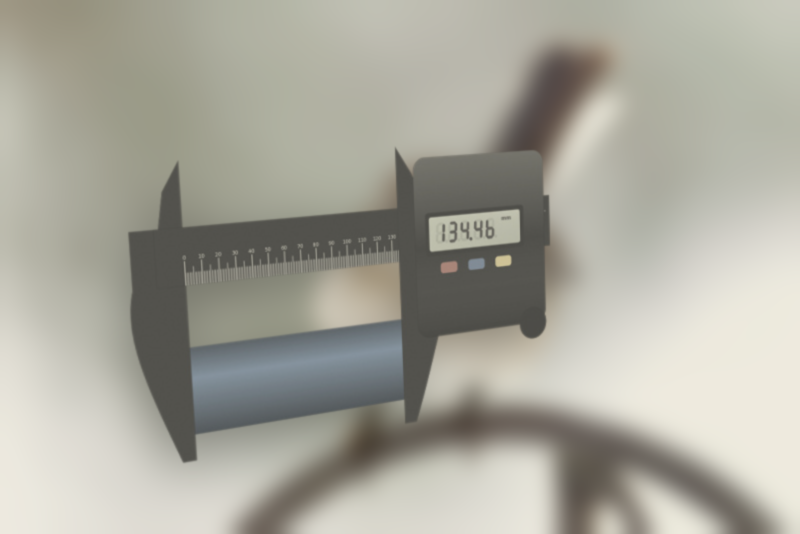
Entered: 134.46 mm
